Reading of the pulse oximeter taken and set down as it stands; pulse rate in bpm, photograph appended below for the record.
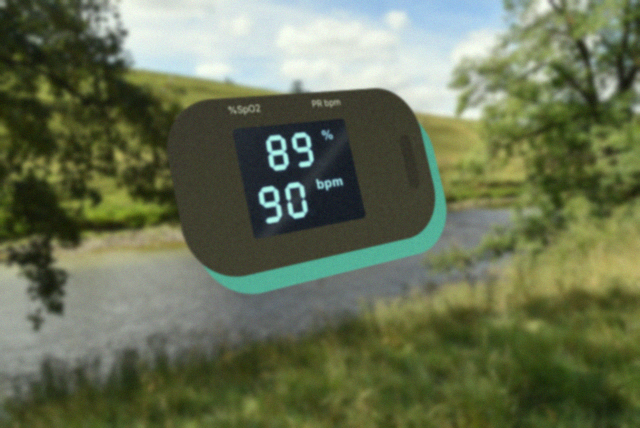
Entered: 90 bpm
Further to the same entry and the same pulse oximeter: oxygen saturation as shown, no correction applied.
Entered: 89 %
